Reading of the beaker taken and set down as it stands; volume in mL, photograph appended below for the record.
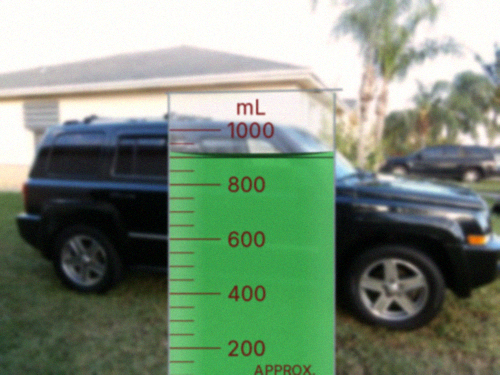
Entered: 900 mL
